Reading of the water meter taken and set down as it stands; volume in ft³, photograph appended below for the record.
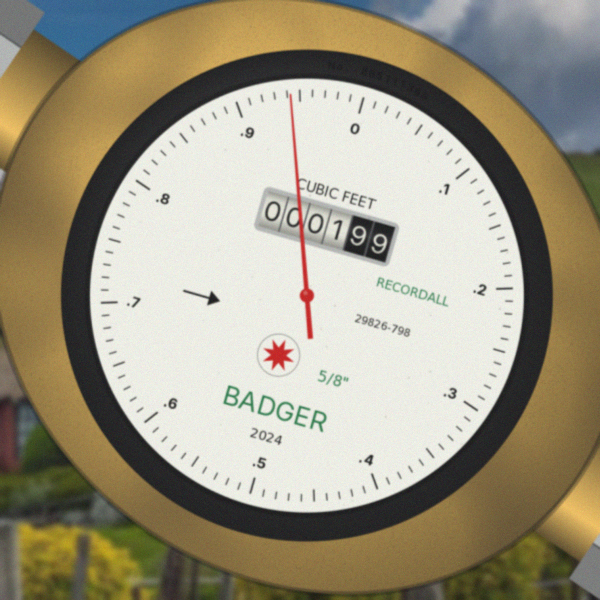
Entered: 198.94 ft³
